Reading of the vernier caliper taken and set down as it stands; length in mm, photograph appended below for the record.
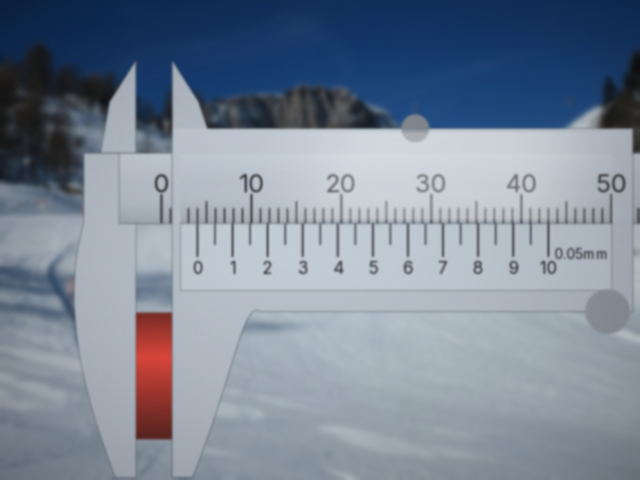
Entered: 4.0 mm
